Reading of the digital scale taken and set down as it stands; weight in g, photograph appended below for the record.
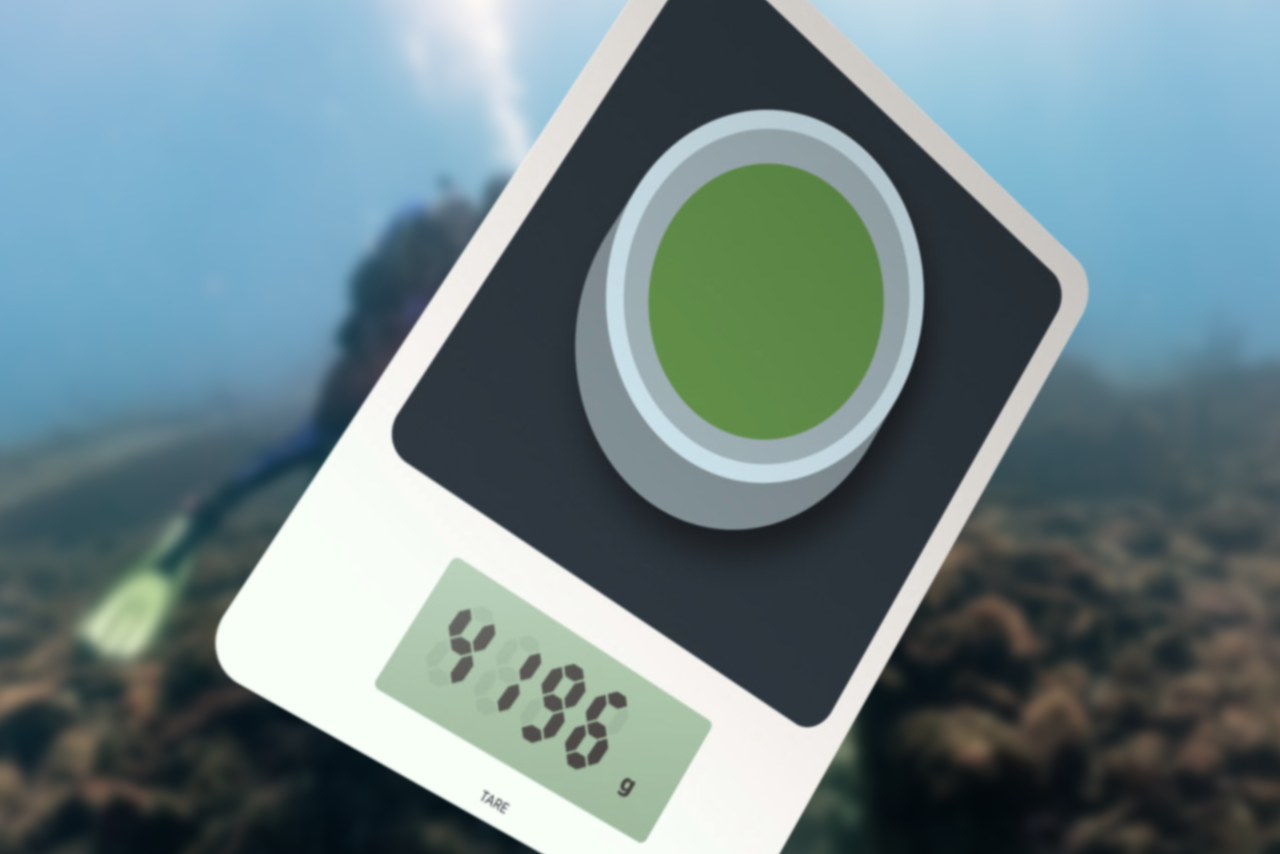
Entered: 4196 g
